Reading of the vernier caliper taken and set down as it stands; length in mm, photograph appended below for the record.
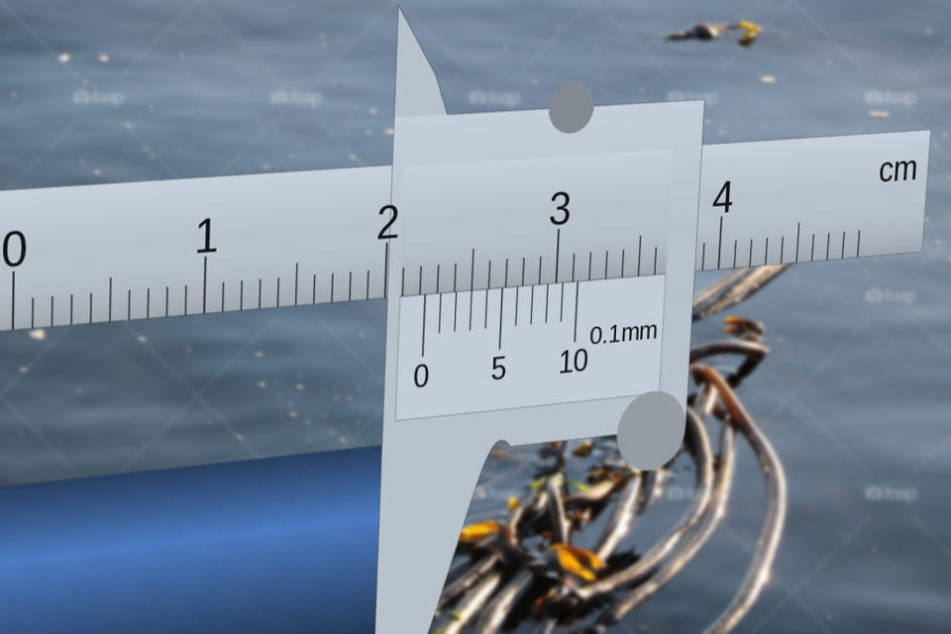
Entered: 22.3 mm
